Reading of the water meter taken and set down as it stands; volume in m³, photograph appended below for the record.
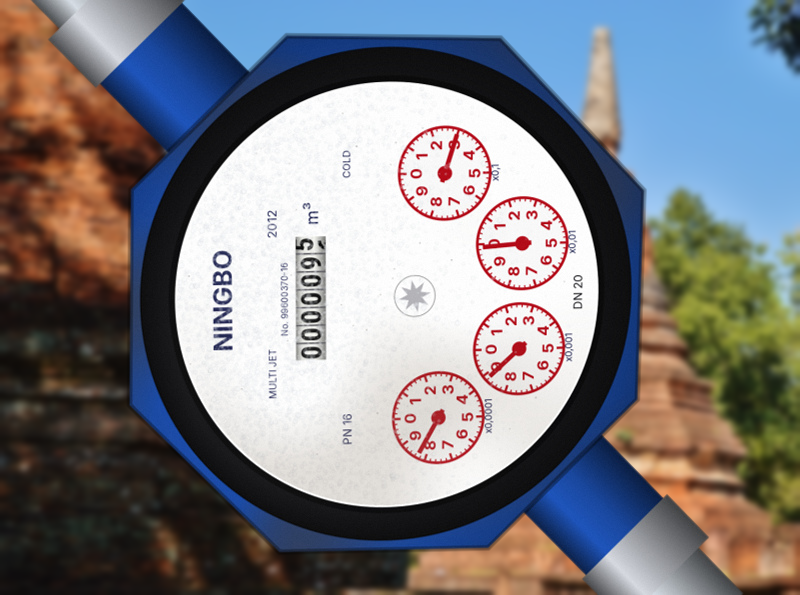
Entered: 95.2988 m³
